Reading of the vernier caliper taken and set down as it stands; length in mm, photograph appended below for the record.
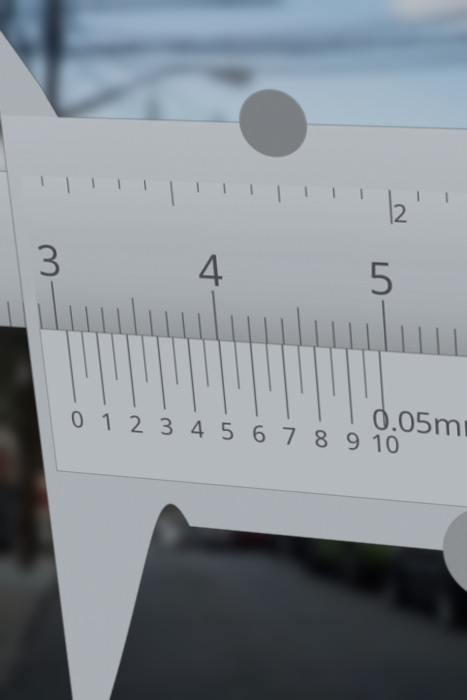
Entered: 30.6 mm
